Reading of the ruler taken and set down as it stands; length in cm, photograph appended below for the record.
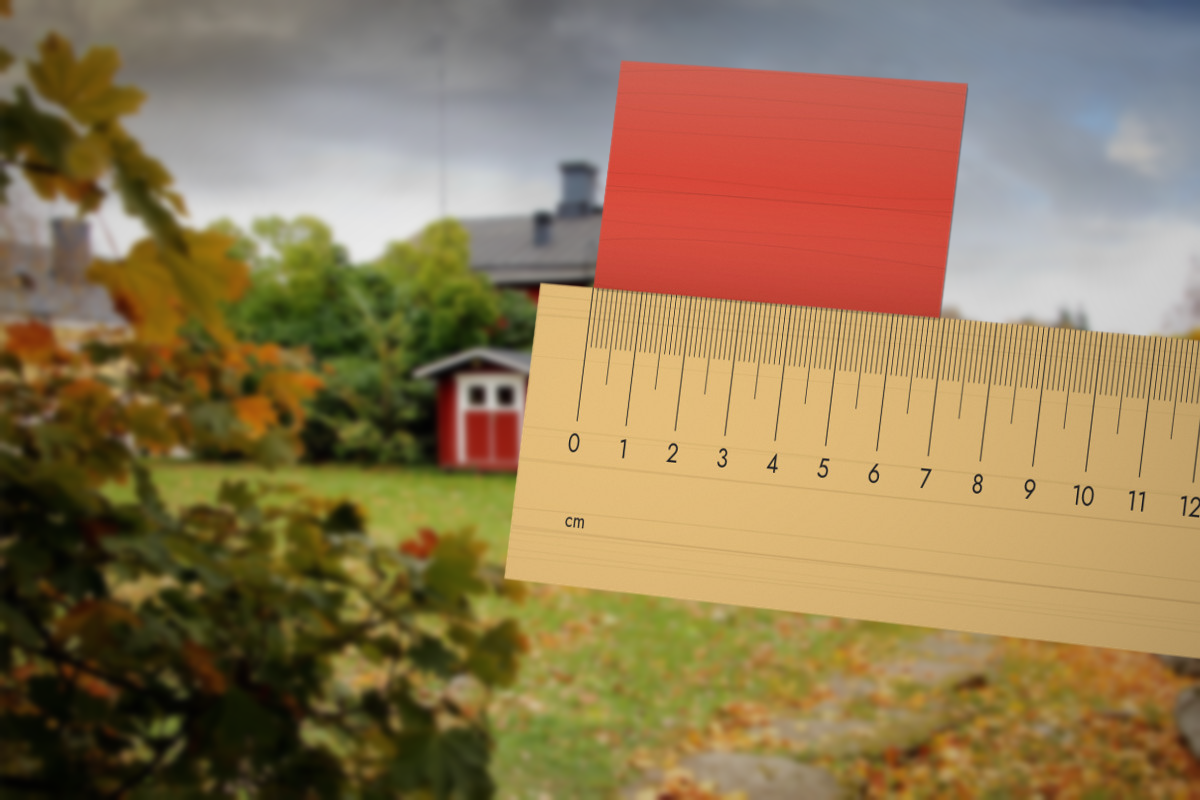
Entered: 6.9 cm
